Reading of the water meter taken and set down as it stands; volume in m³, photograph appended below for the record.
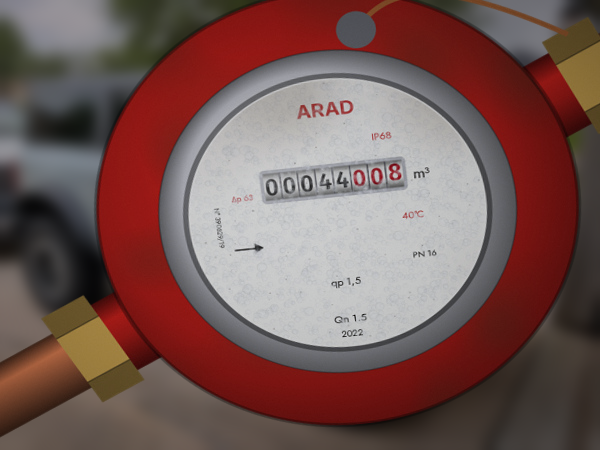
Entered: 44.008 m³
